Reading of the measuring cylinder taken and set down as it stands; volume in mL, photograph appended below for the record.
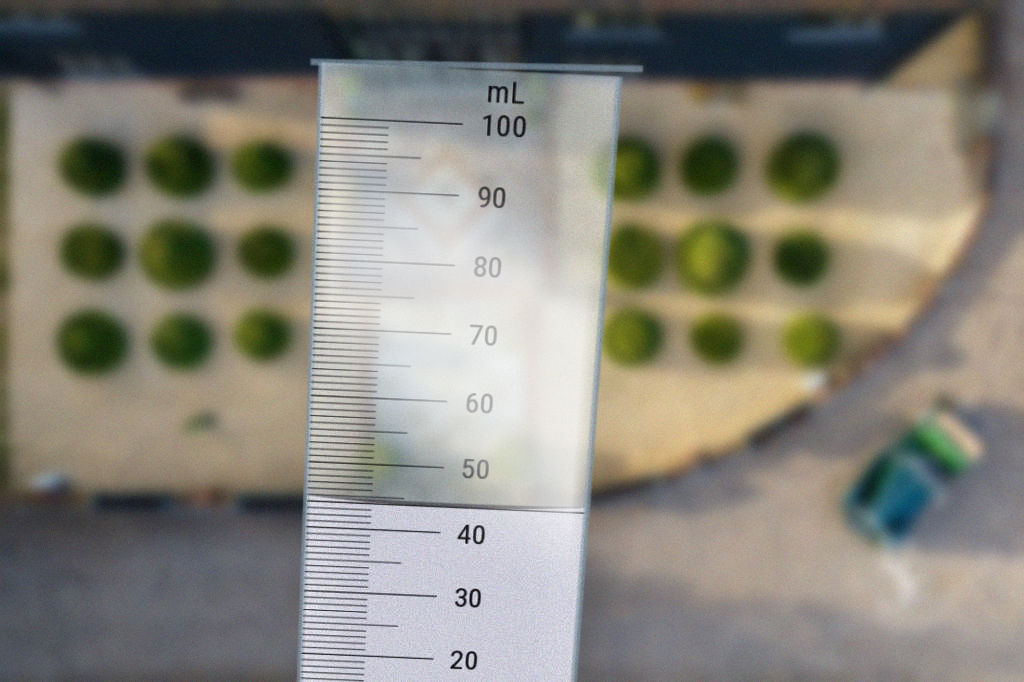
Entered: 44 mL
